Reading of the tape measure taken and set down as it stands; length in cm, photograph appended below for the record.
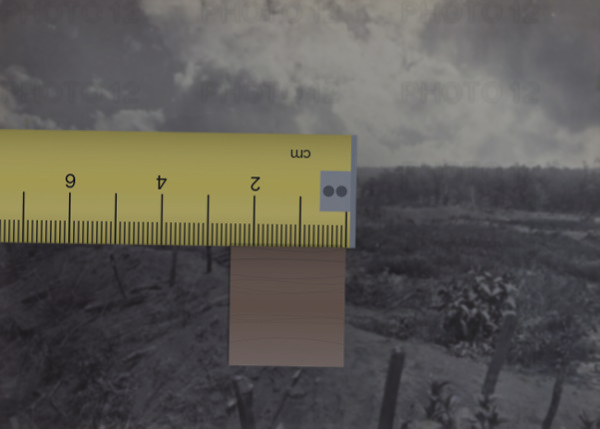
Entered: 2.5 cm
